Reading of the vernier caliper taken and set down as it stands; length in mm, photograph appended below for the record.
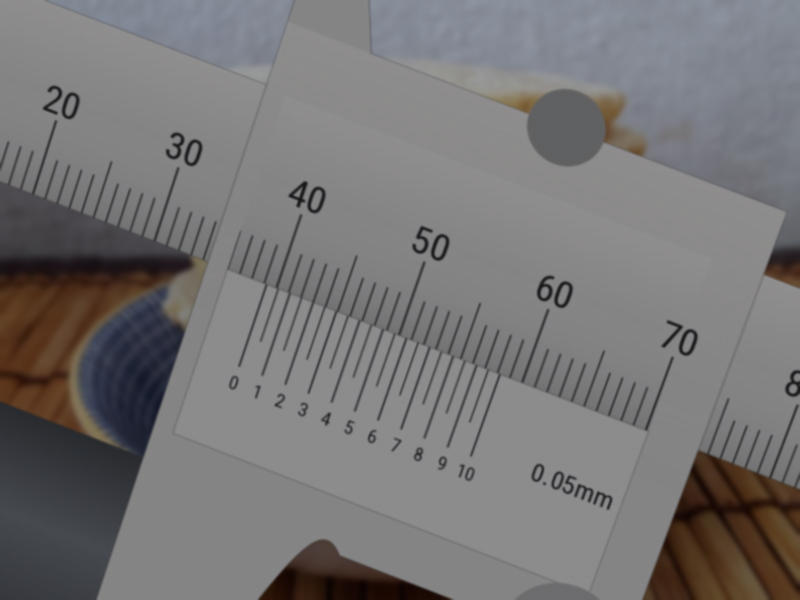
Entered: 39.2 mm
